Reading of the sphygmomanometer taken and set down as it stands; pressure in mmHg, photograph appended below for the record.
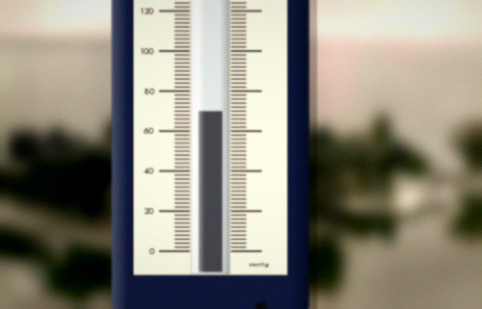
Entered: 70 mmHg
